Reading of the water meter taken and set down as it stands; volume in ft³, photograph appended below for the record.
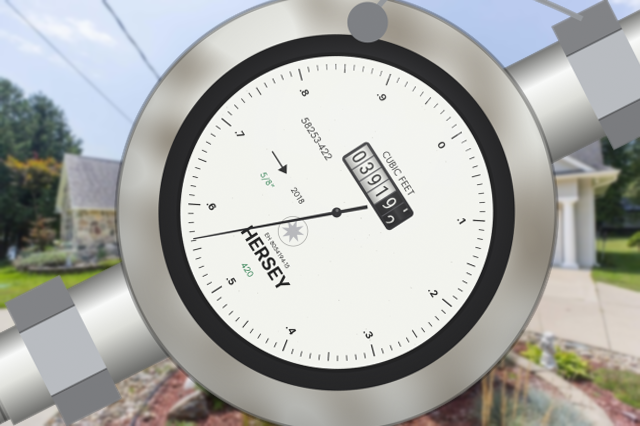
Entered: 39191.56 ft³
